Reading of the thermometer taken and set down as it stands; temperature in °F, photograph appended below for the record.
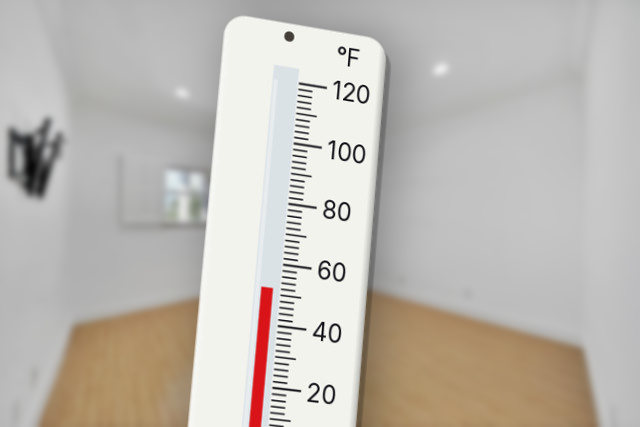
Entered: 52 °F
